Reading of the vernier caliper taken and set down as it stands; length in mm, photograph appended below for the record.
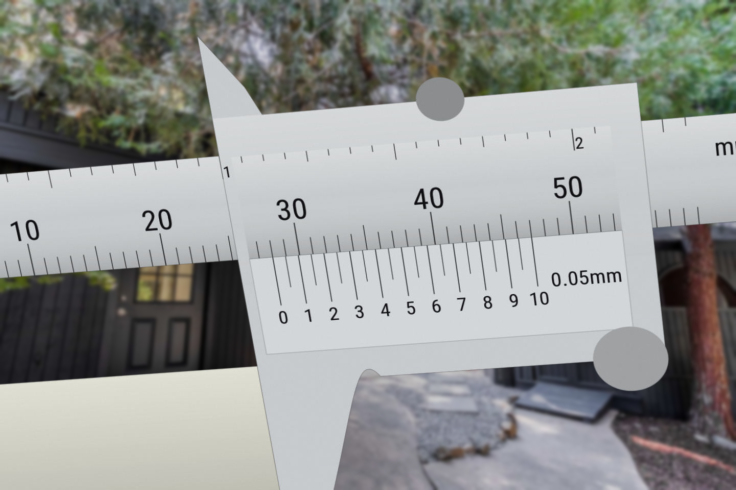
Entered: 28.0 mm
